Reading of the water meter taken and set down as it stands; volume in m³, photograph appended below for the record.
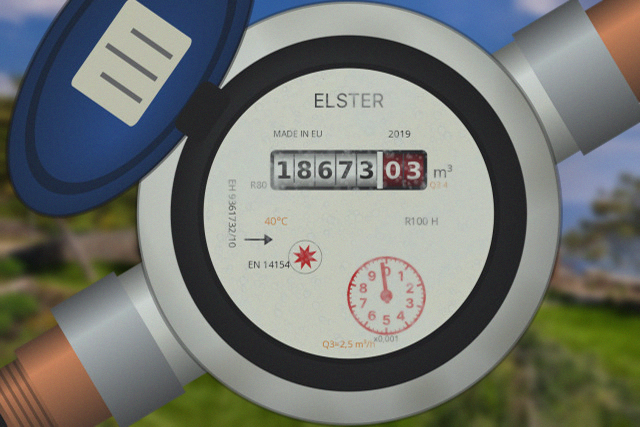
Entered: 18673.029 m³
